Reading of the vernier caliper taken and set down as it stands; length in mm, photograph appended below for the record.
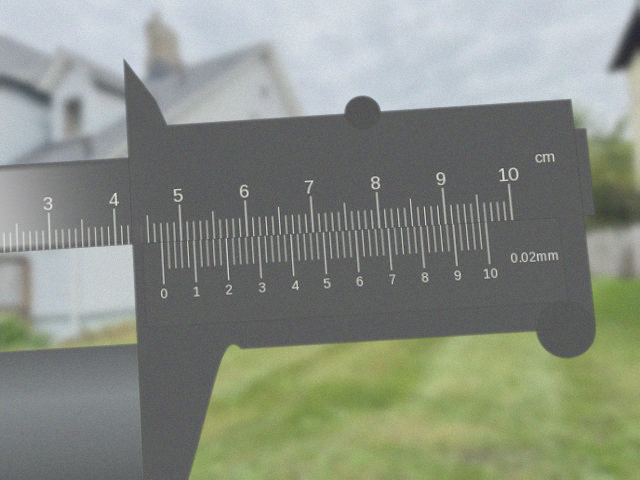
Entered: 47.0 mm
